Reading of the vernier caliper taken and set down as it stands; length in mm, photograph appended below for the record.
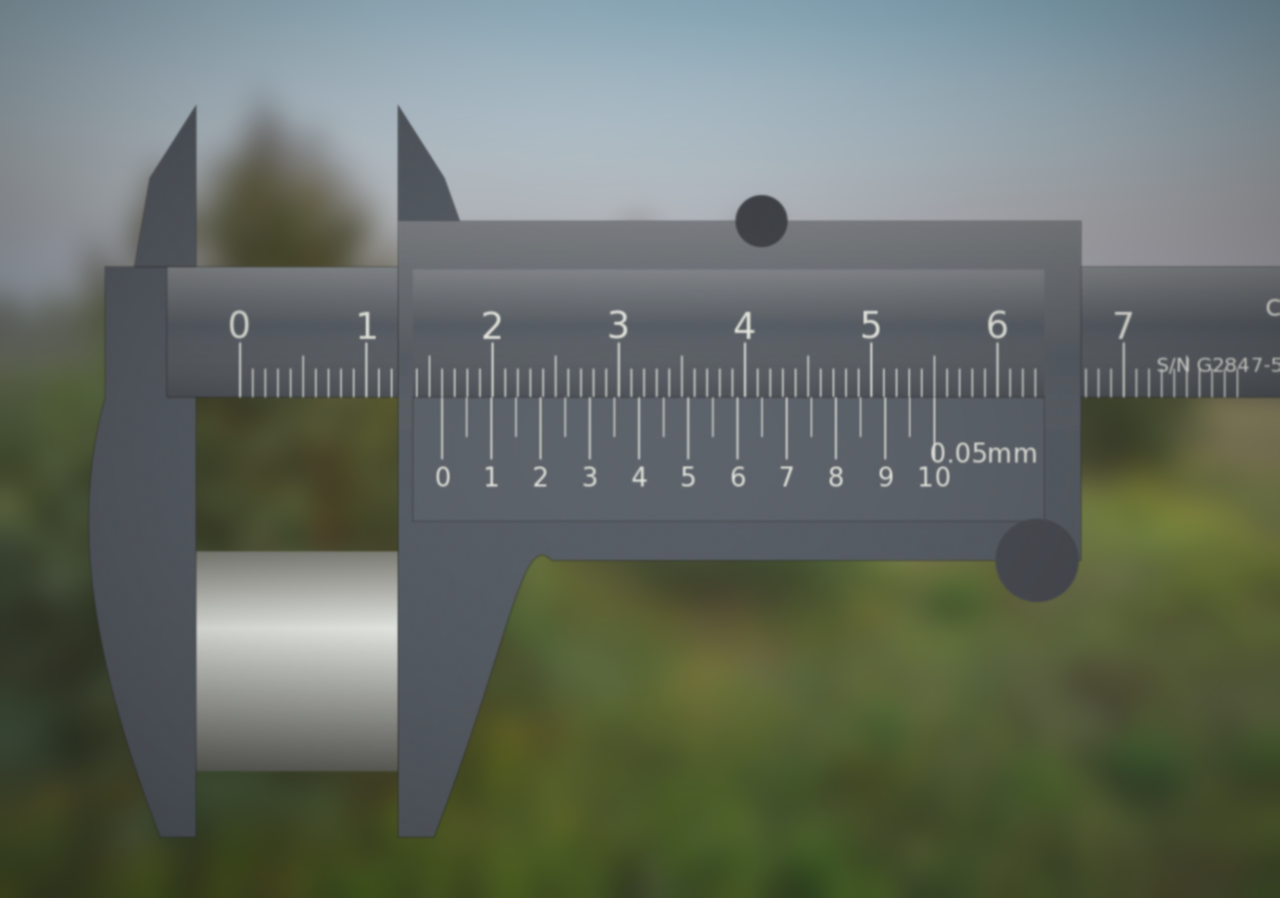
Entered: 16.0 mm
